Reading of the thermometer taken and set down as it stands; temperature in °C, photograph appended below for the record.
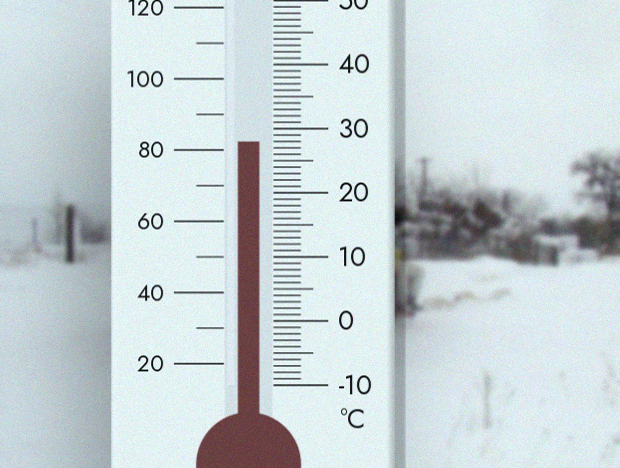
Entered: 28 °C
